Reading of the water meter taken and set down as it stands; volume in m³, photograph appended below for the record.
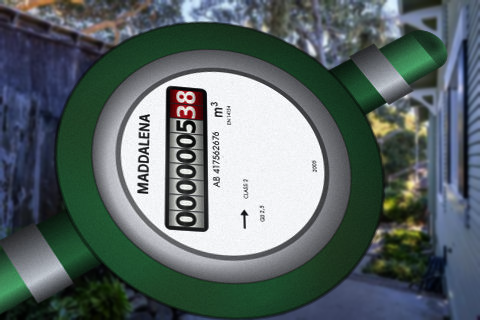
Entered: 5.38 m³
